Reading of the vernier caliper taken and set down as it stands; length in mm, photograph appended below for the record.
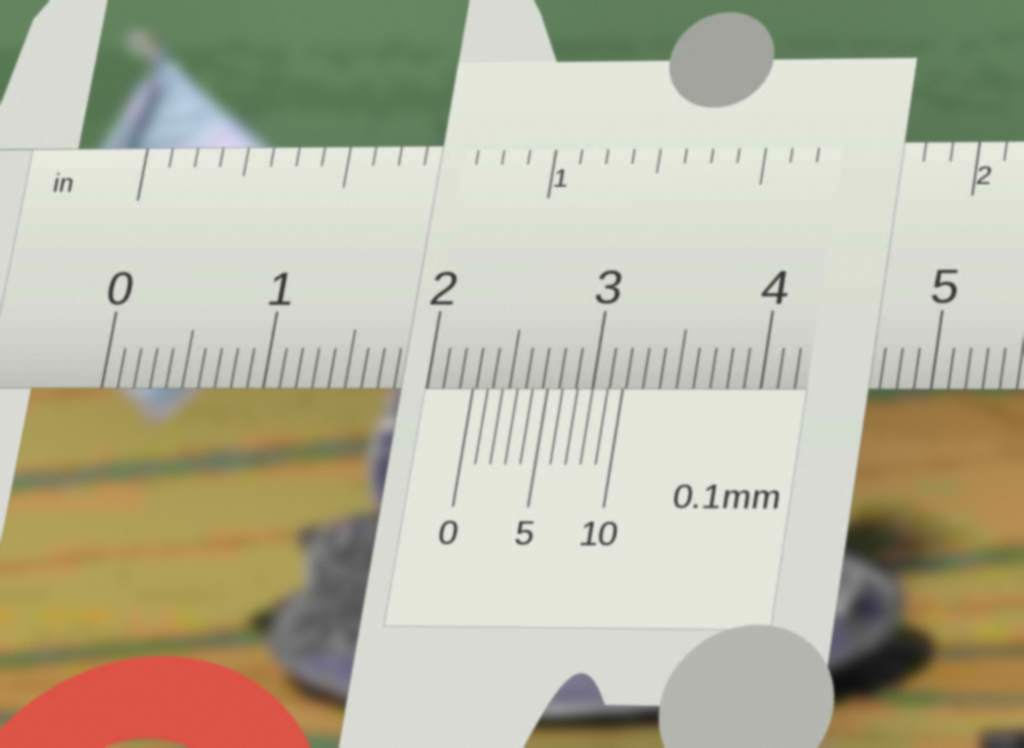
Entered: 22.8 mm
